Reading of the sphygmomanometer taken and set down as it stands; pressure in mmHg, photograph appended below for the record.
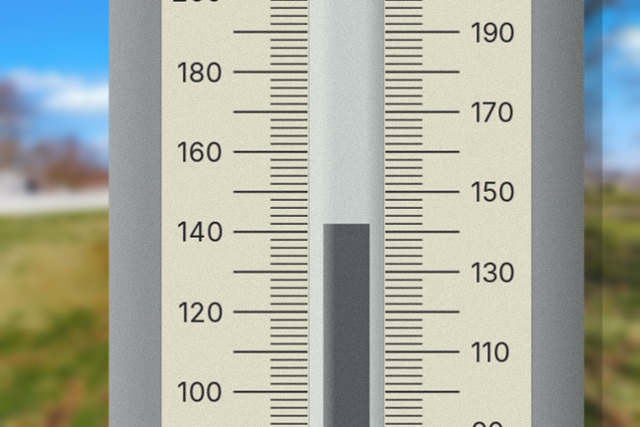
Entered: 142 mmHg
